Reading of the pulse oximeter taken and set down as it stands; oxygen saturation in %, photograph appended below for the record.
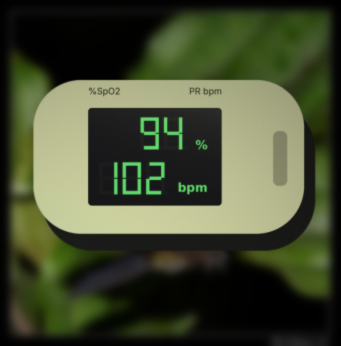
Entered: 94 %
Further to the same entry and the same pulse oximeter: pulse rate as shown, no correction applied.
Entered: 102 bpm
